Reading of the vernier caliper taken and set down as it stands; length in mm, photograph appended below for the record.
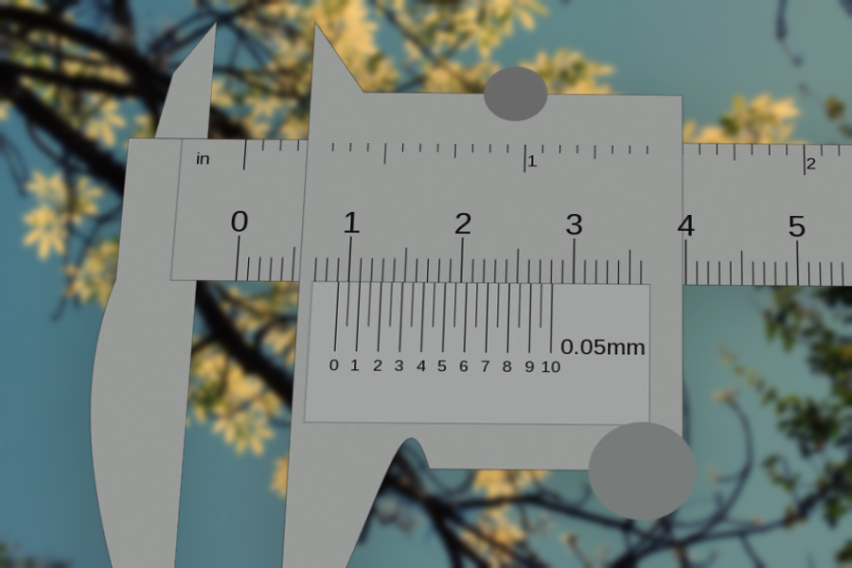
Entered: 9.1 mm
